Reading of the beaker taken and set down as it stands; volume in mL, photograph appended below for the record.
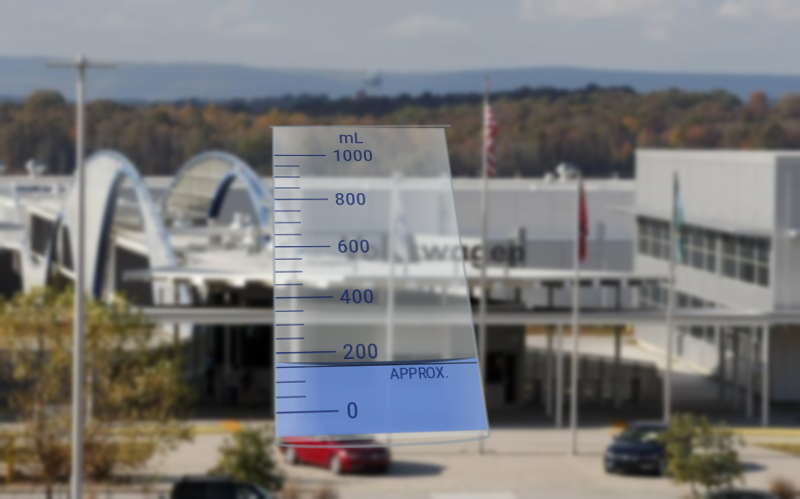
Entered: 150 mL
